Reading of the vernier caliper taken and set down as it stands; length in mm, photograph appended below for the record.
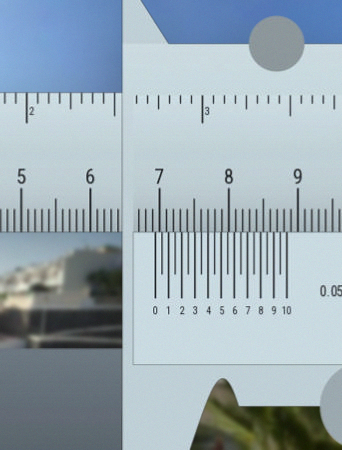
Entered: 69.4 mm
